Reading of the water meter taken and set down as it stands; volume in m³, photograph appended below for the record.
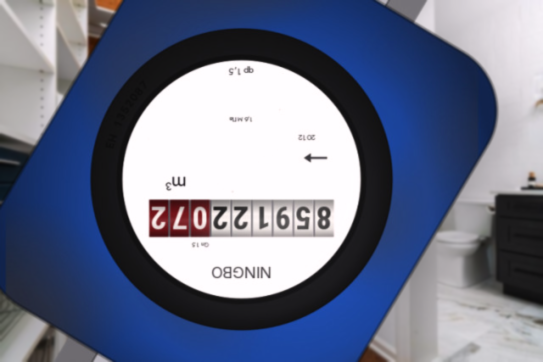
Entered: 859122.072 m³
